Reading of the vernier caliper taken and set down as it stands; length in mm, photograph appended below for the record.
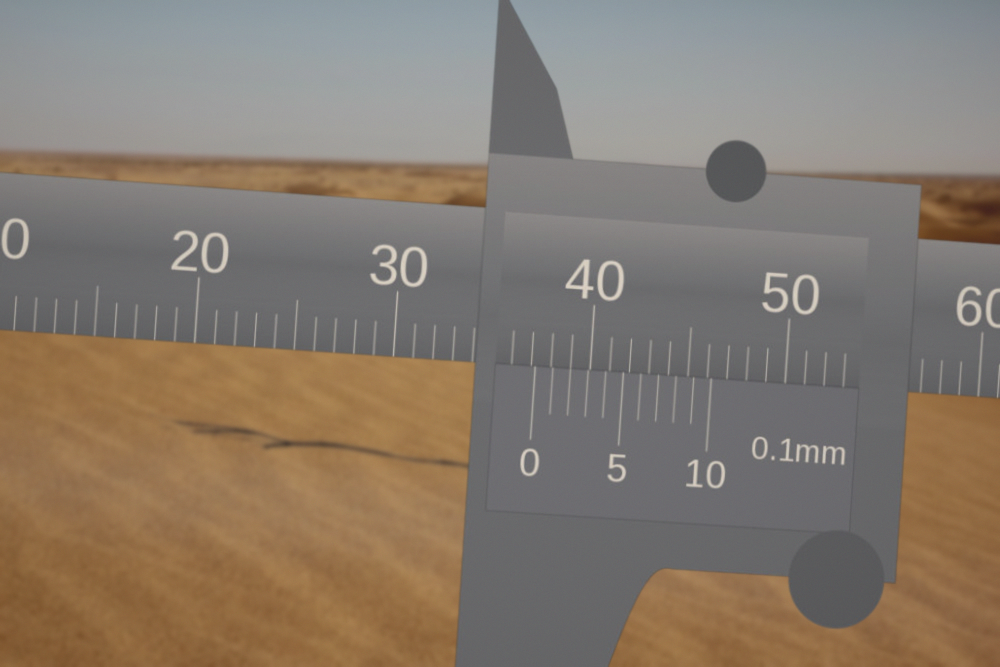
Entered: 37.2 mm
